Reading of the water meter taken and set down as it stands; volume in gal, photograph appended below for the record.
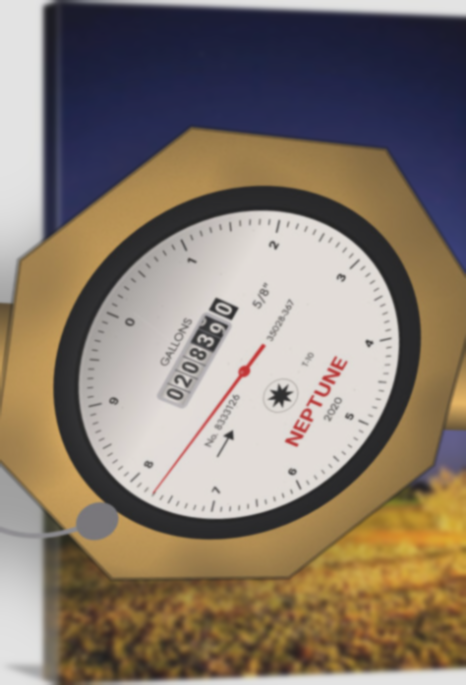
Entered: 208387.7 gal
